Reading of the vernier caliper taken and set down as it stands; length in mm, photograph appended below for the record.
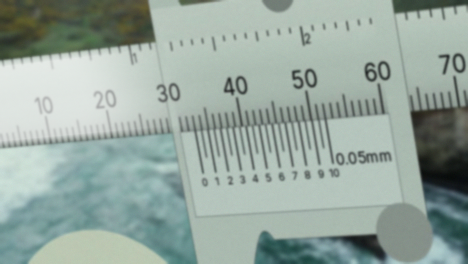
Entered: 33.0 mm
